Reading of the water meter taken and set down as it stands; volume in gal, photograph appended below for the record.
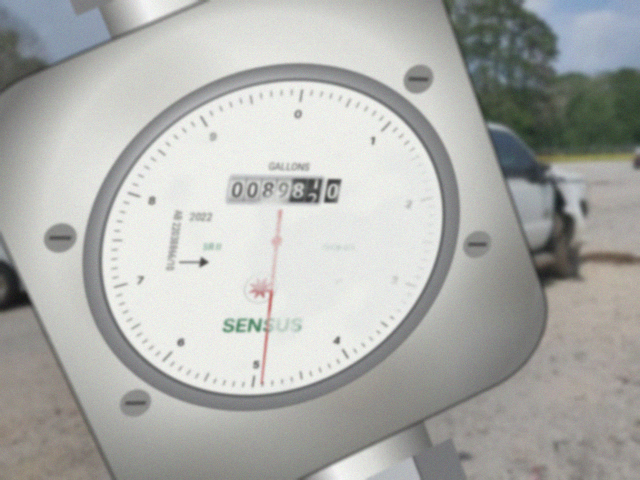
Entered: 89814.9 gal
